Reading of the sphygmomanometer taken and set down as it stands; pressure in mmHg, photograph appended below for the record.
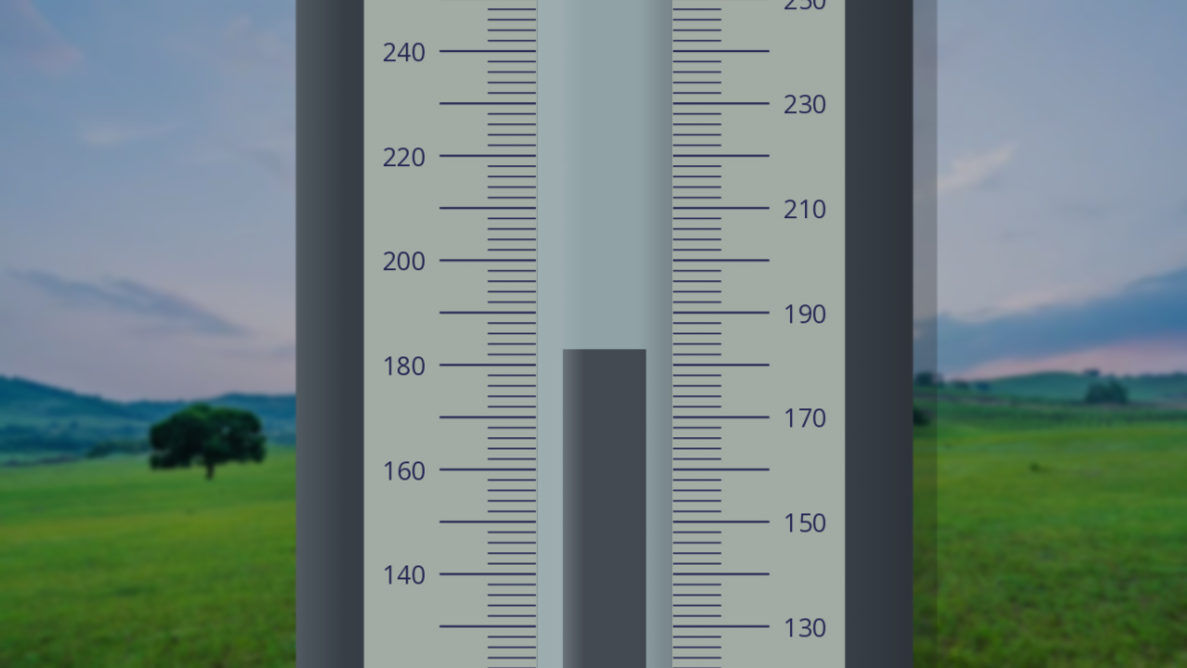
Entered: 183 mmHg
